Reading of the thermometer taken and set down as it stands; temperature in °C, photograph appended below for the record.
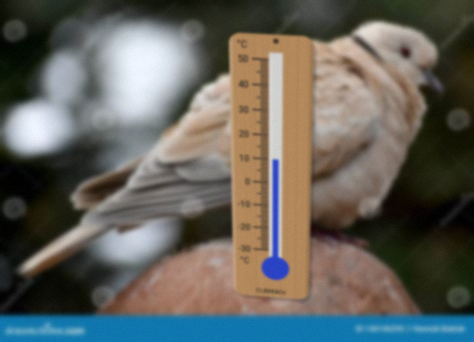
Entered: 10 °C
